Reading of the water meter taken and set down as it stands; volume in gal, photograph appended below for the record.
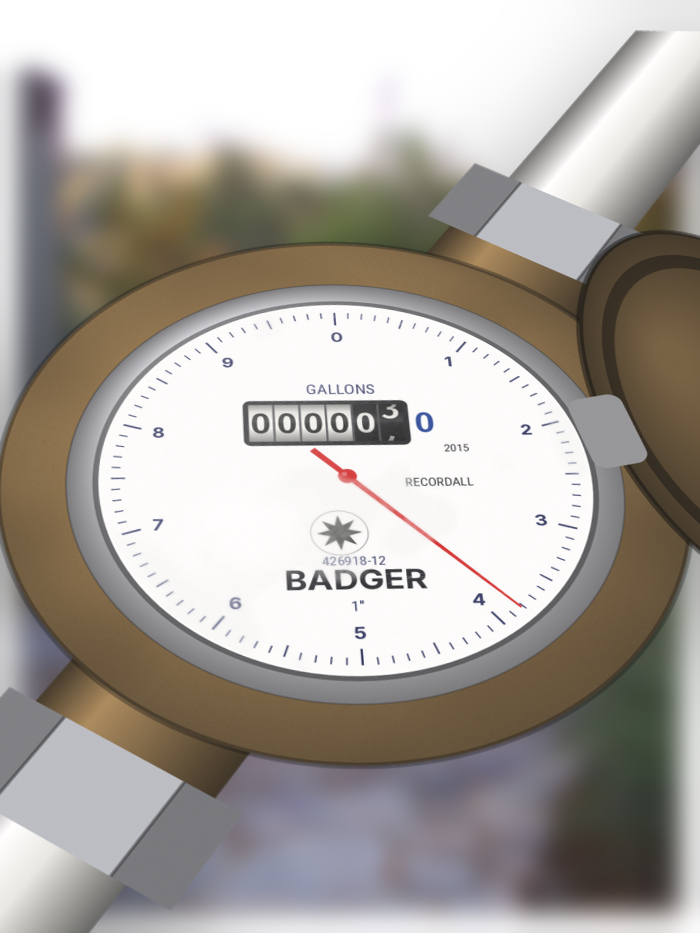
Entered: 33.8 gal
